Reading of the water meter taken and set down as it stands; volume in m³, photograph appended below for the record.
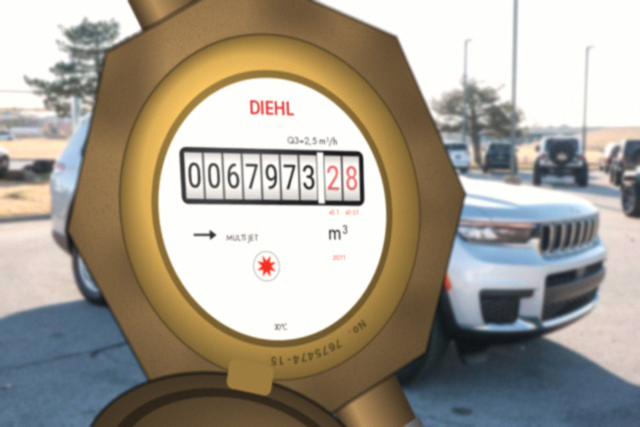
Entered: 67973.28 m³
